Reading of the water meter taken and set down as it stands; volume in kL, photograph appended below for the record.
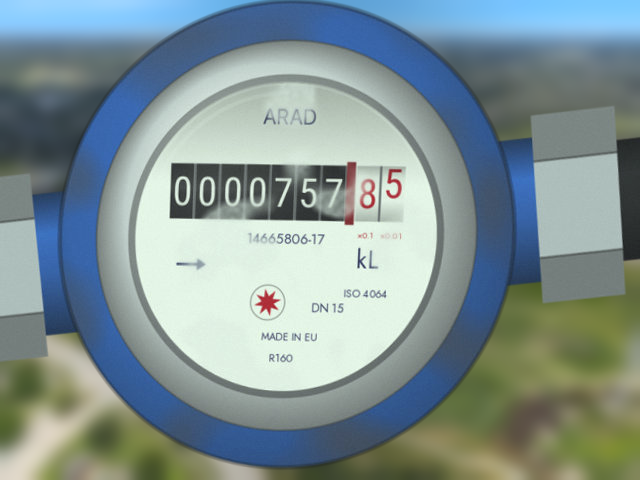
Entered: 757.85 kL
